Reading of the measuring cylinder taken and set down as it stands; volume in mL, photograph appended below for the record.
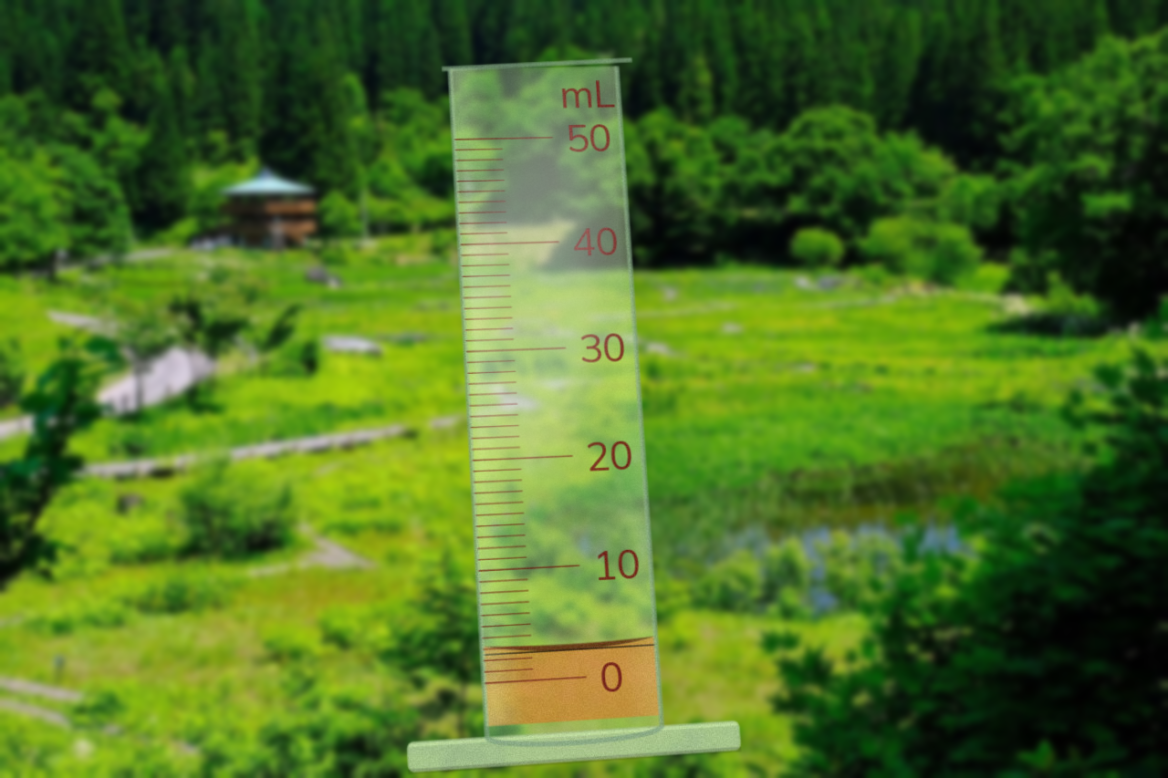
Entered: 2.5 mL
